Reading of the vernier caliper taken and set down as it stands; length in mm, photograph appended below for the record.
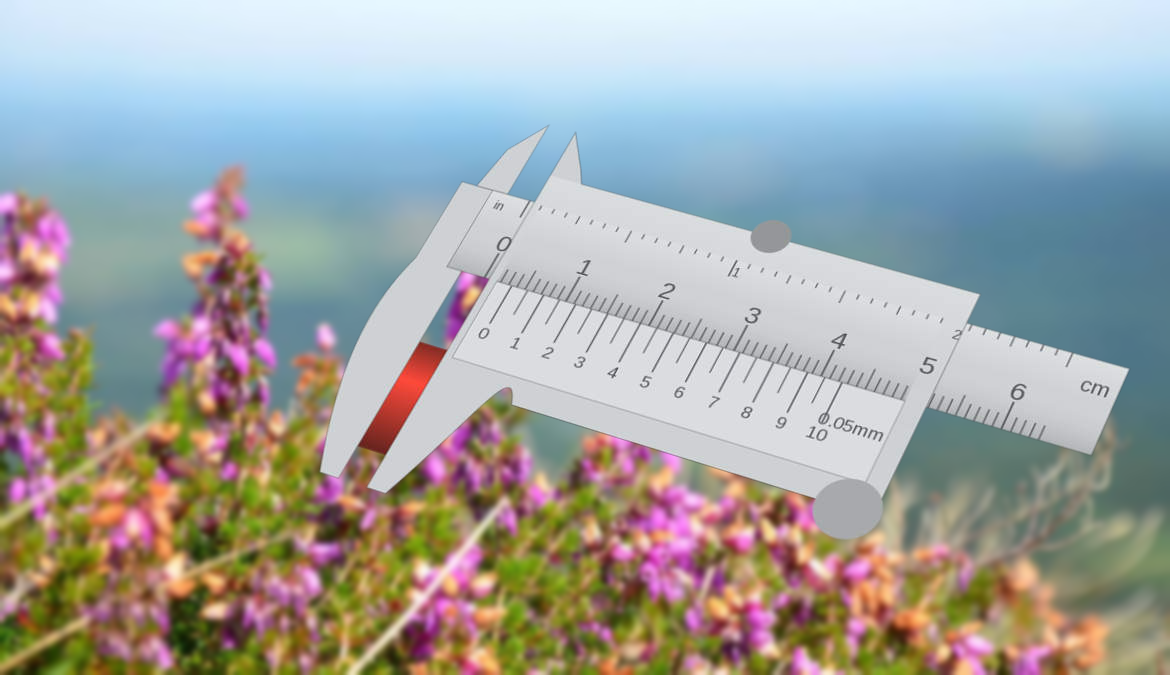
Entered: 3.4 mm
